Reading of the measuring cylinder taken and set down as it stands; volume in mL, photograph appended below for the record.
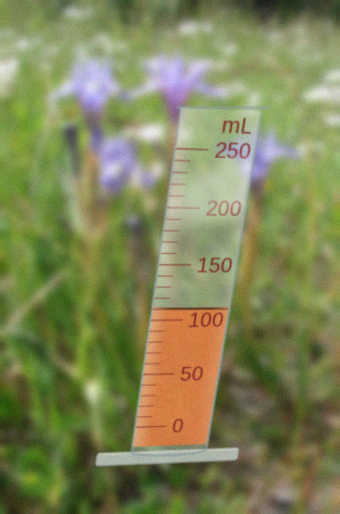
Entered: 110 mL
